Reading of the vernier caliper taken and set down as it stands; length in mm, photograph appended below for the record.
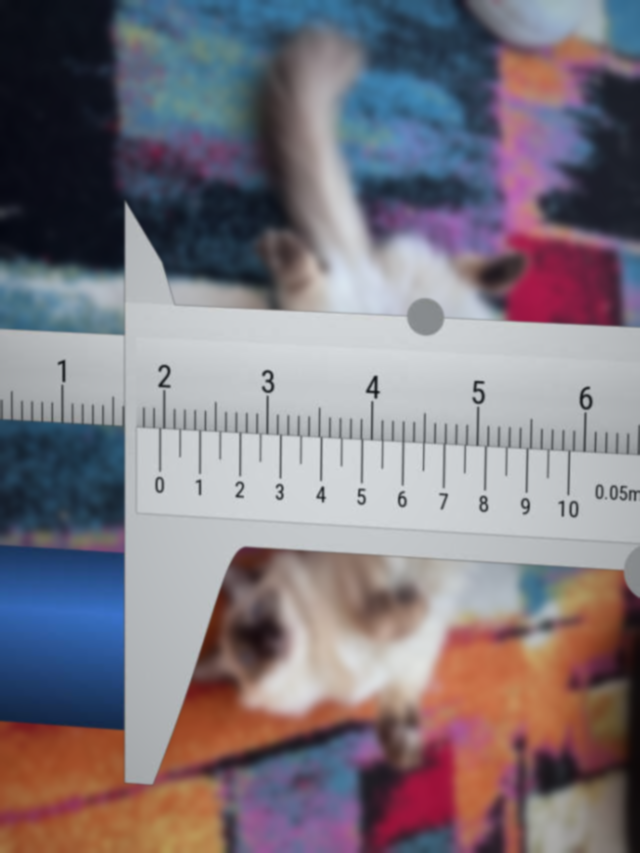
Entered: 19.6 mm
